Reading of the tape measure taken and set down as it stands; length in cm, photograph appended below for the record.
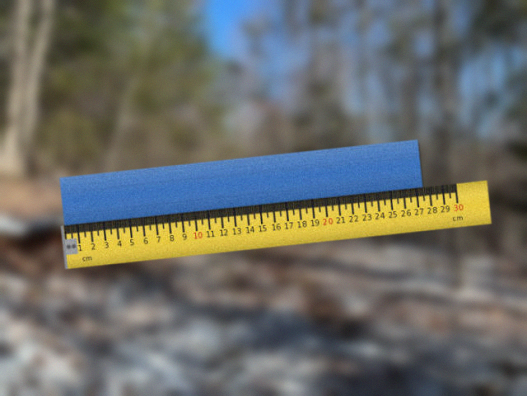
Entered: 27.5 cm
